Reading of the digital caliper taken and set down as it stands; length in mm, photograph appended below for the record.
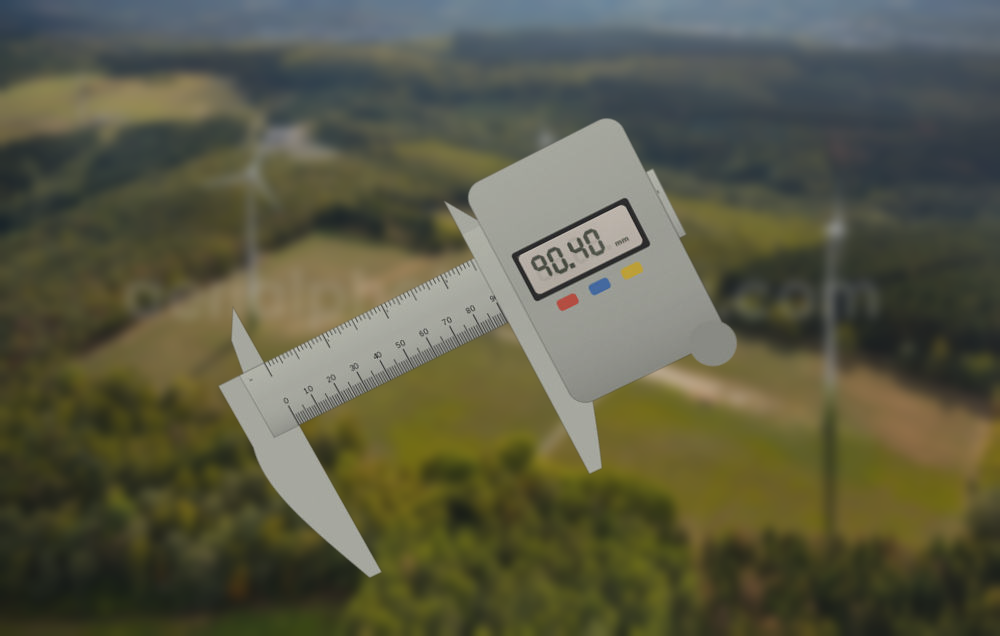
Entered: 90.40 mm
